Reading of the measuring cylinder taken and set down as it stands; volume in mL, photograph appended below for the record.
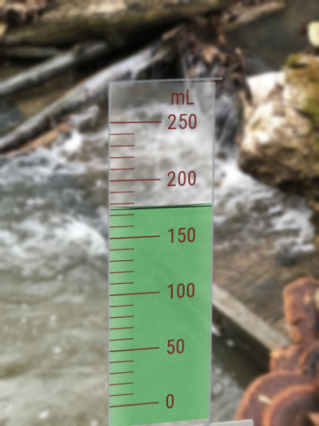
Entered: 175 mL
